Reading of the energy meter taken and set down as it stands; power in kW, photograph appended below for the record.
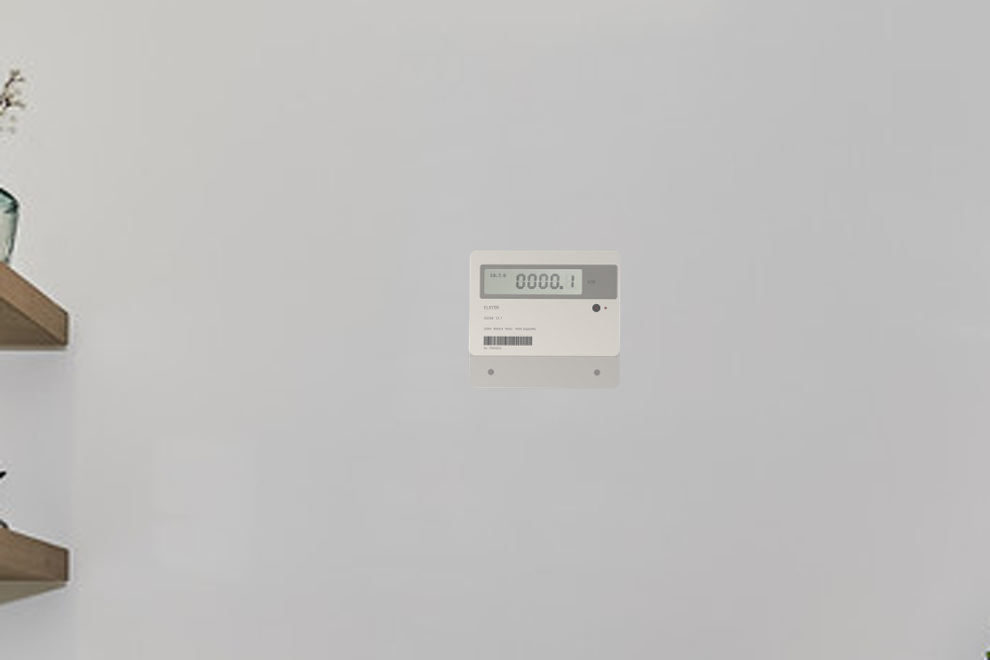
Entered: 0.1 kW
